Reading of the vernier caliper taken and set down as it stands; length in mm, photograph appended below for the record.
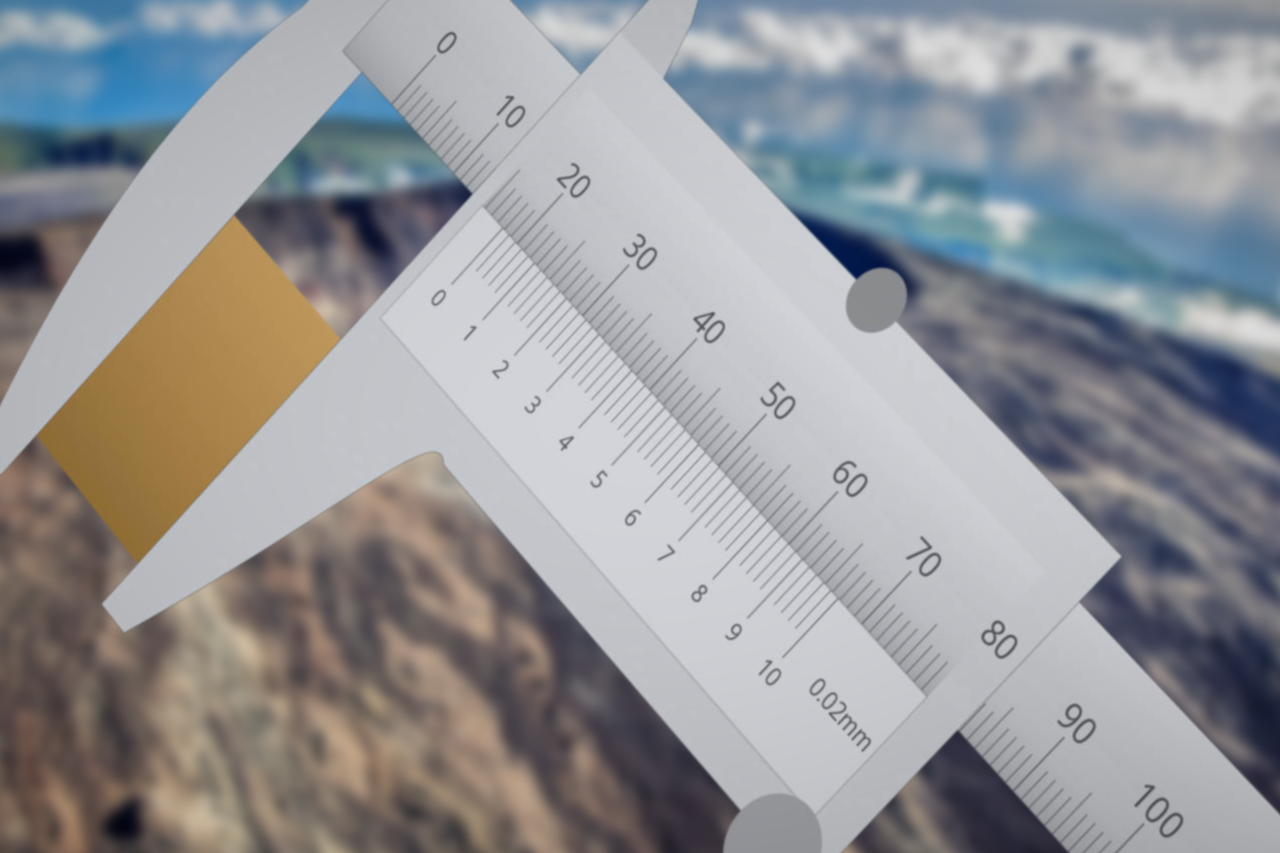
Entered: 17.8 mm
